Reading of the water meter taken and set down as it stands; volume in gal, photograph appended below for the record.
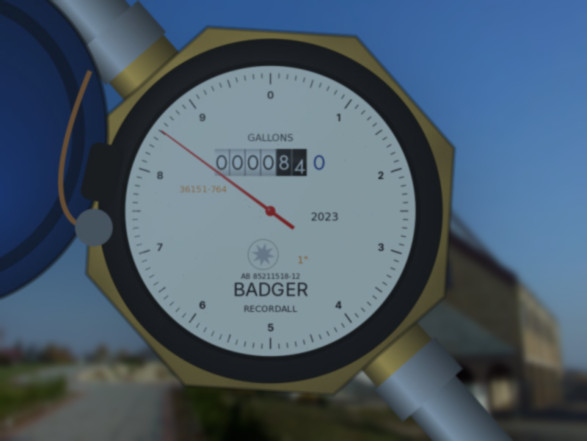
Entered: 838.5 gal
